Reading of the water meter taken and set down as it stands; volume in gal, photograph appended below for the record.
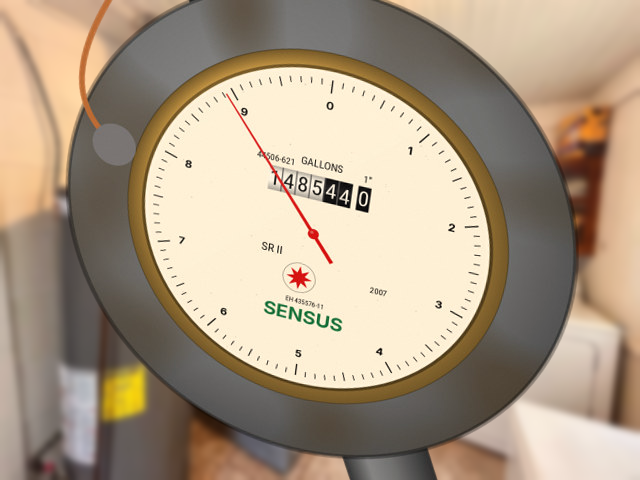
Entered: 1485438.9 gal
